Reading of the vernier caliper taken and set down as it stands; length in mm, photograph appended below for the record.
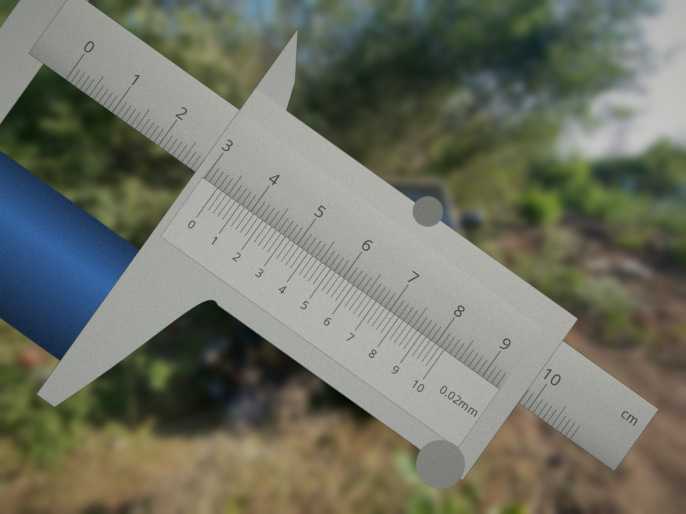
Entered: 32.8 mm
